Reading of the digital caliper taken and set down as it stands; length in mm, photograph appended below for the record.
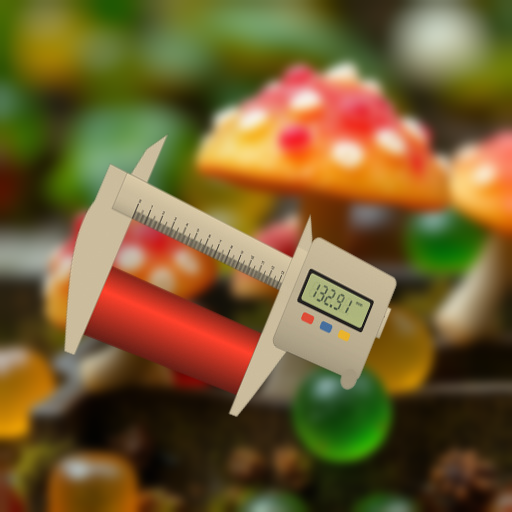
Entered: 132.91 mm
